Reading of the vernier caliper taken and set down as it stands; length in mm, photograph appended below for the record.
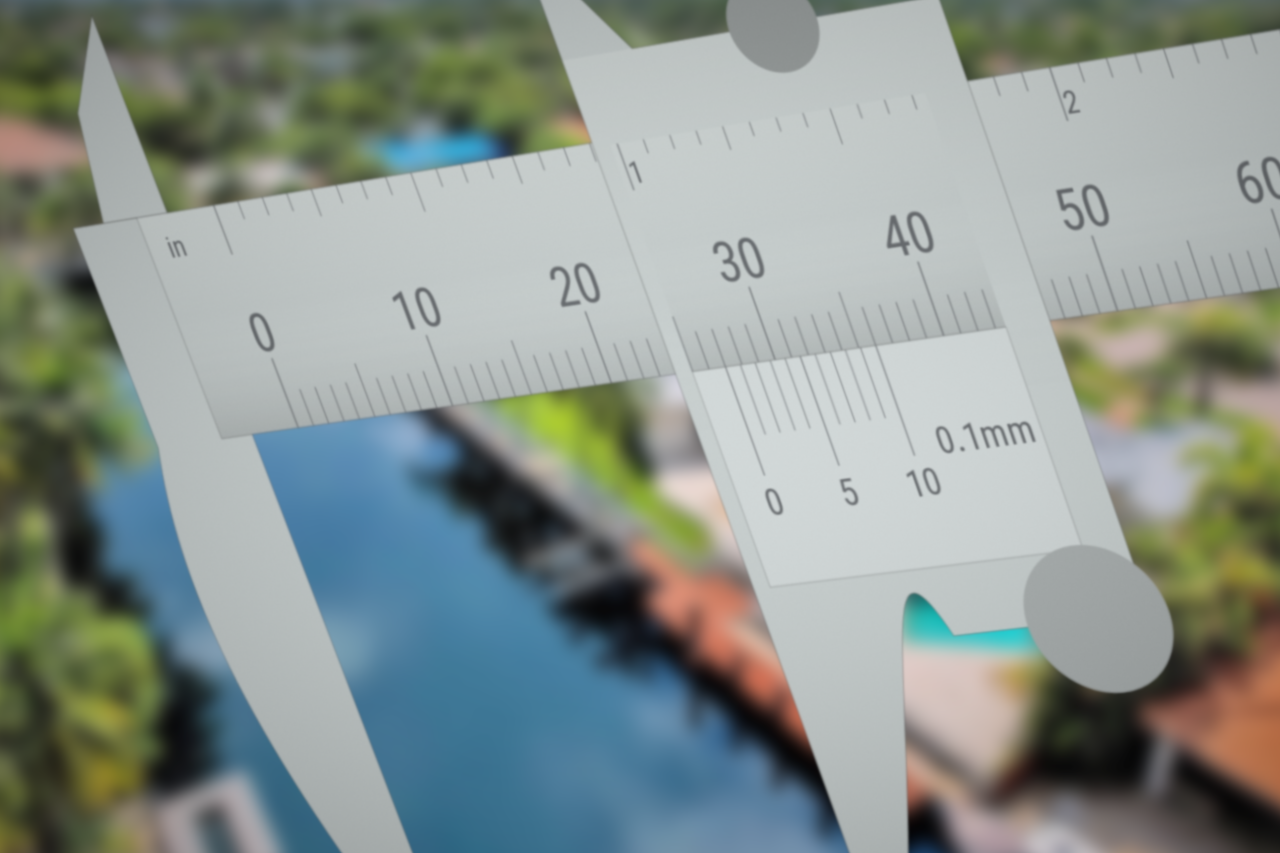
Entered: 27.0 mm
